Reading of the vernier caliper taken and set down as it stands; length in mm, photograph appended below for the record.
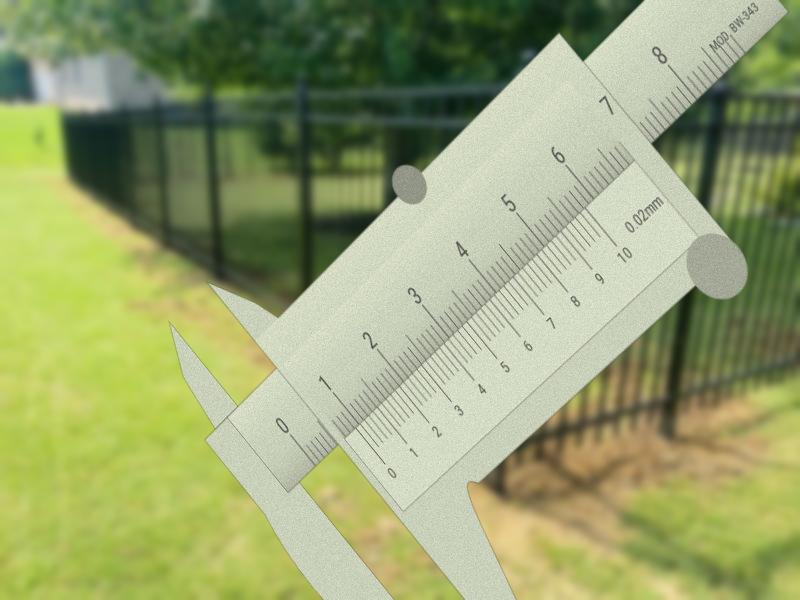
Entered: 9.2 mm
